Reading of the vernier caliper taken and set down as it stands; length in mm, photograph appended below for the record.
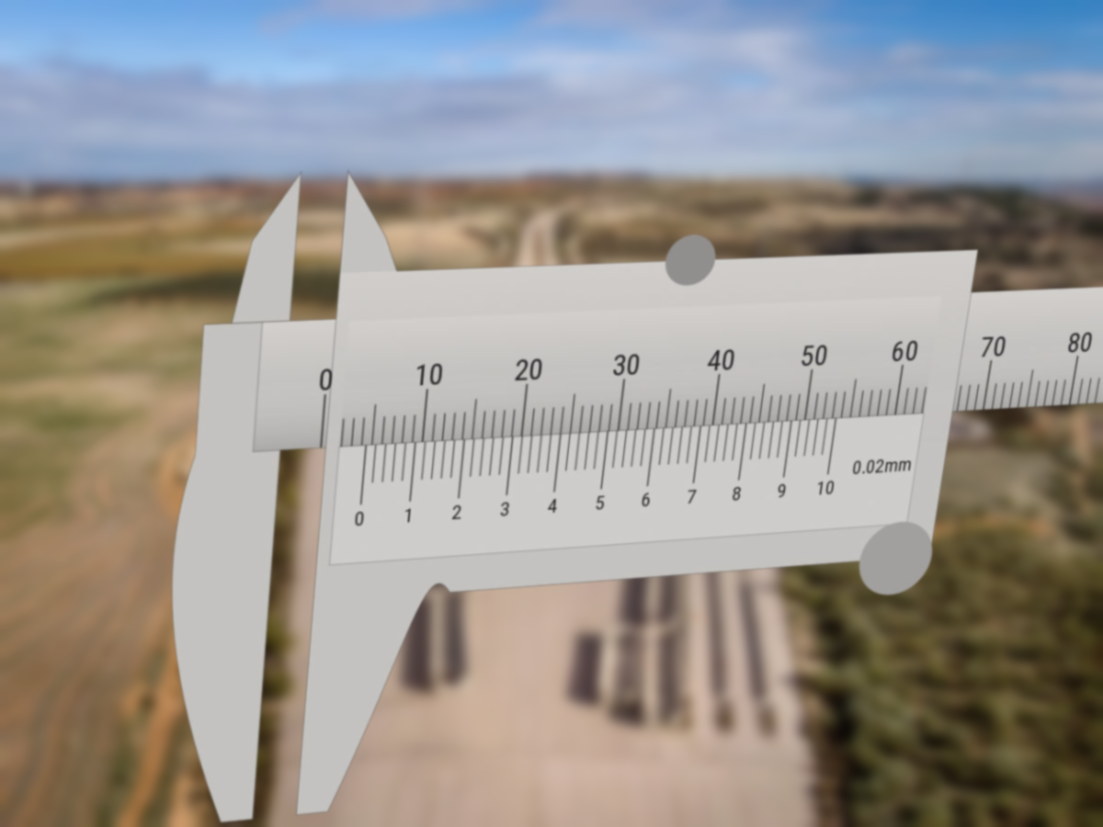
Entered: 4.4 mm
